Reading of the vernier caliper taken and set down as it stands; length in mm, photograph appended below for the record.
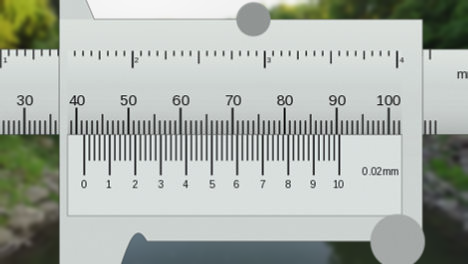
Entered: 41.5 mm
